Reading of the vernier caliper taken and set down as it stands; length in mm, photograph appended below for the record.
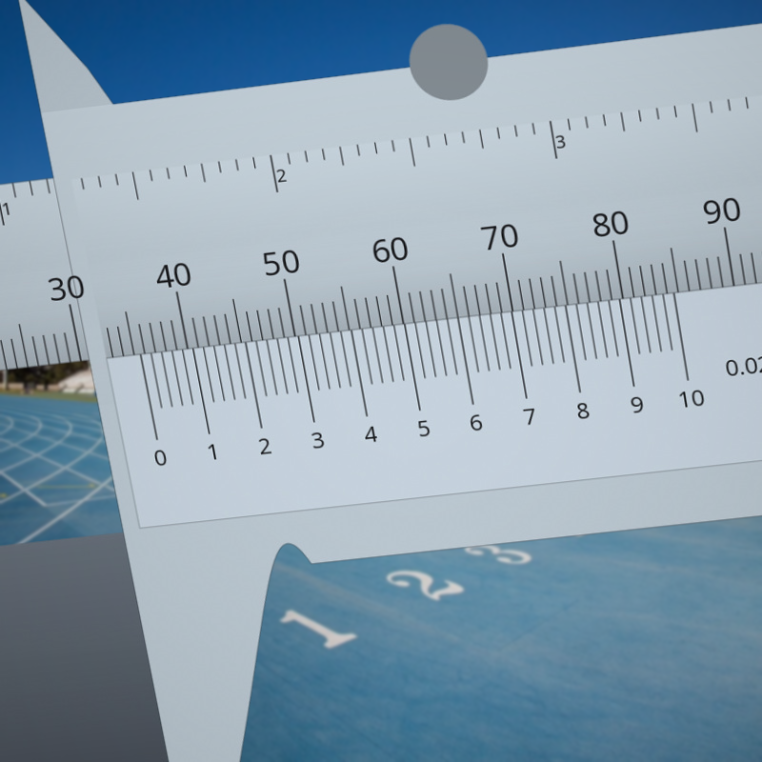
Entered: 35.6 mm
